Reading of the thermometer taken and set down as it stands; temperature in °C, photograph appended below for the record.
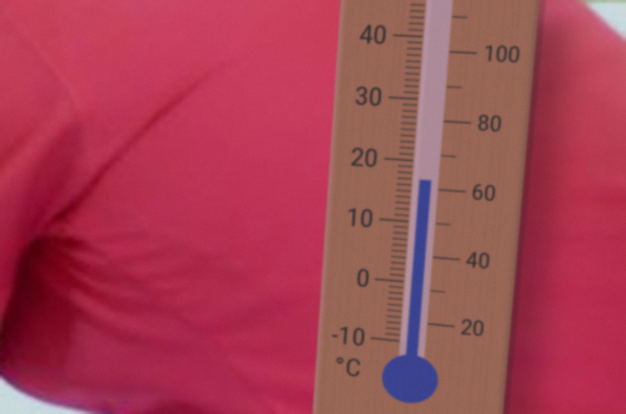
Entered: 17 °C
